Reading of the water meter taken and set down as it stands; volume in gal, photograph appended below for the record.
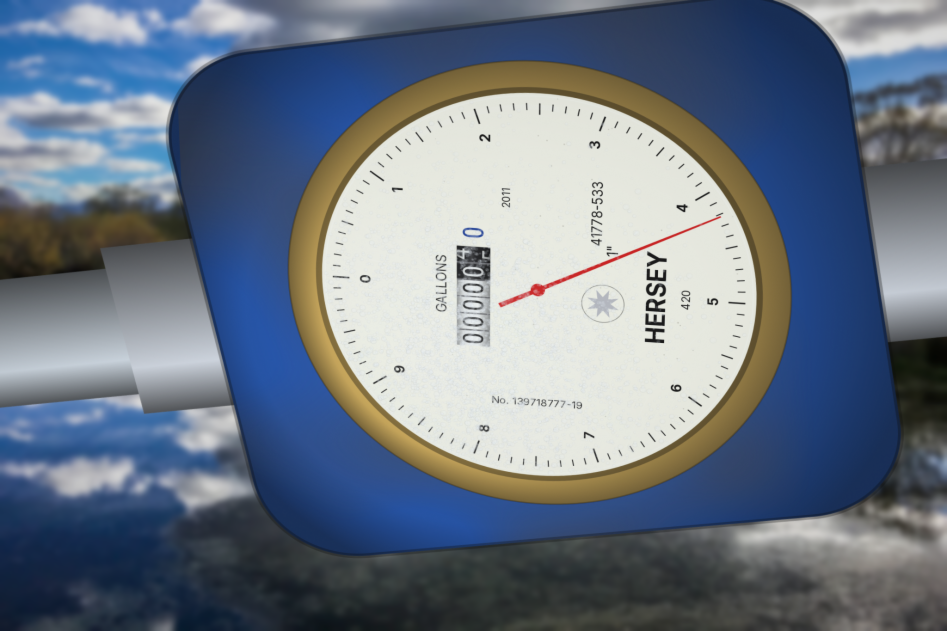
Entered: 44.2 gal
